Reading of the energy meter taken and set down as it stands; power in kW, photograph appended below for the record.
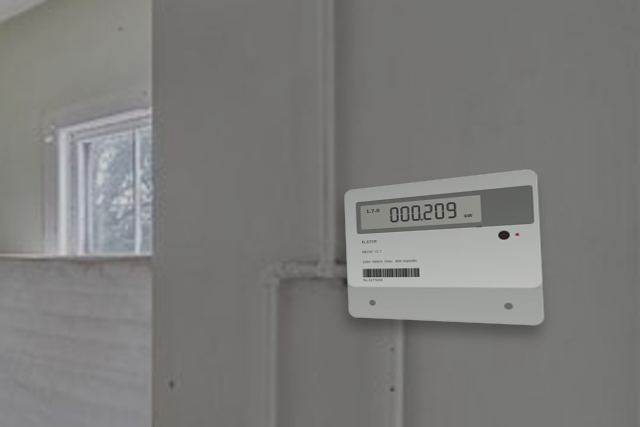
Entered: 0.209 kW
